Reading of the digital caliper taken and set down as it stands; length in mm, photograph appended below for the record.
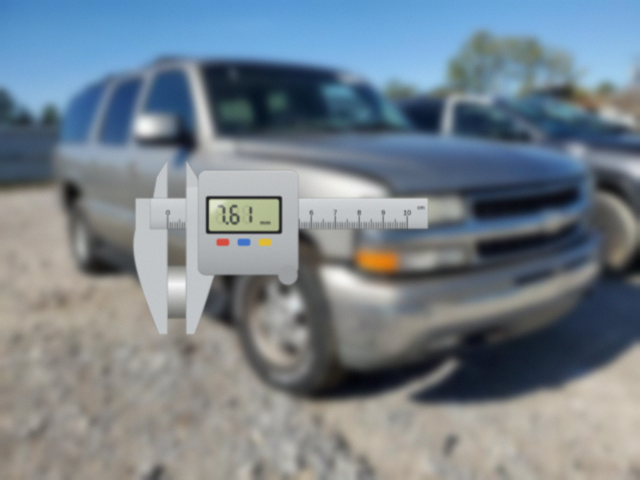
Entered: 7.61 mm
